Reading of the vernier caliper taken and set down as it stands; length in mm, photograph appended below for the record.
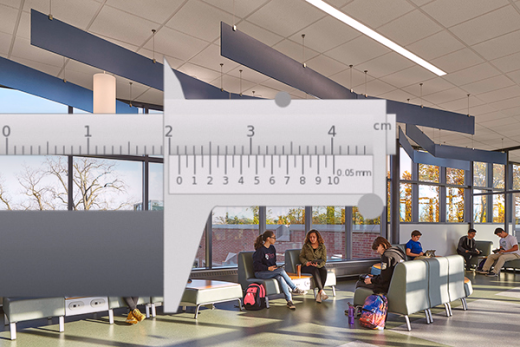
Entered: 21.2 mm
